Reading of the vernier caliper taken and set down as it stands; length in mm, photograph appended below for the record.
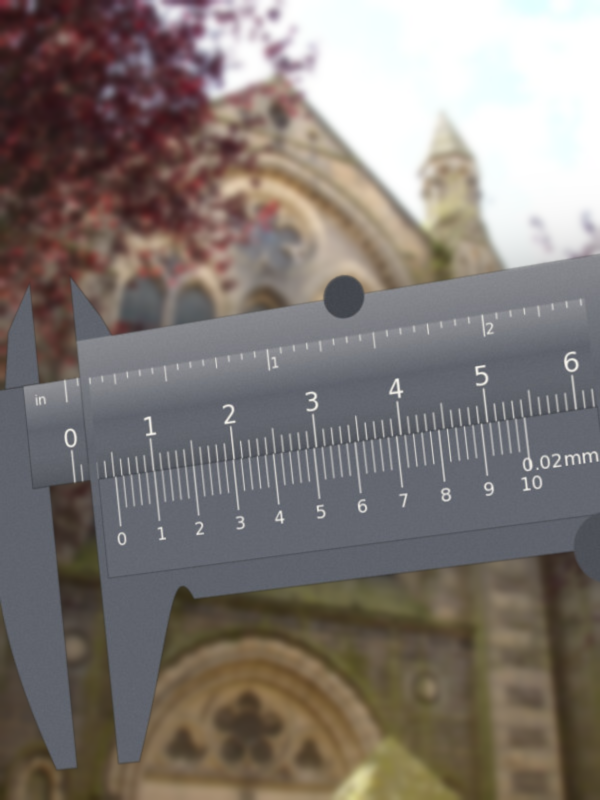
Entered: 5.2 mm
